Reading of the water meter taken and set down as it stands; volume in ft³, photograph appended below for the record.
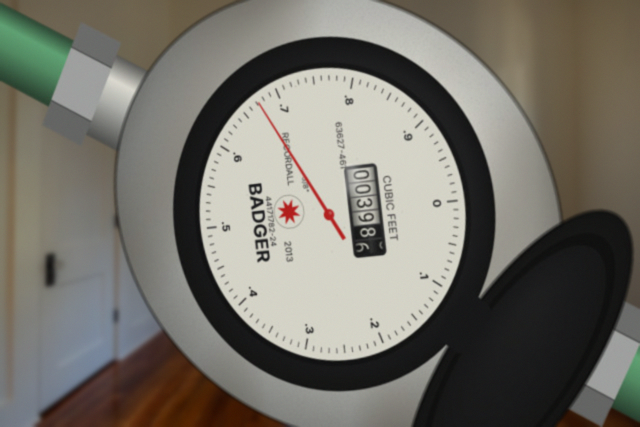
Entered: 3985.67 ft³
